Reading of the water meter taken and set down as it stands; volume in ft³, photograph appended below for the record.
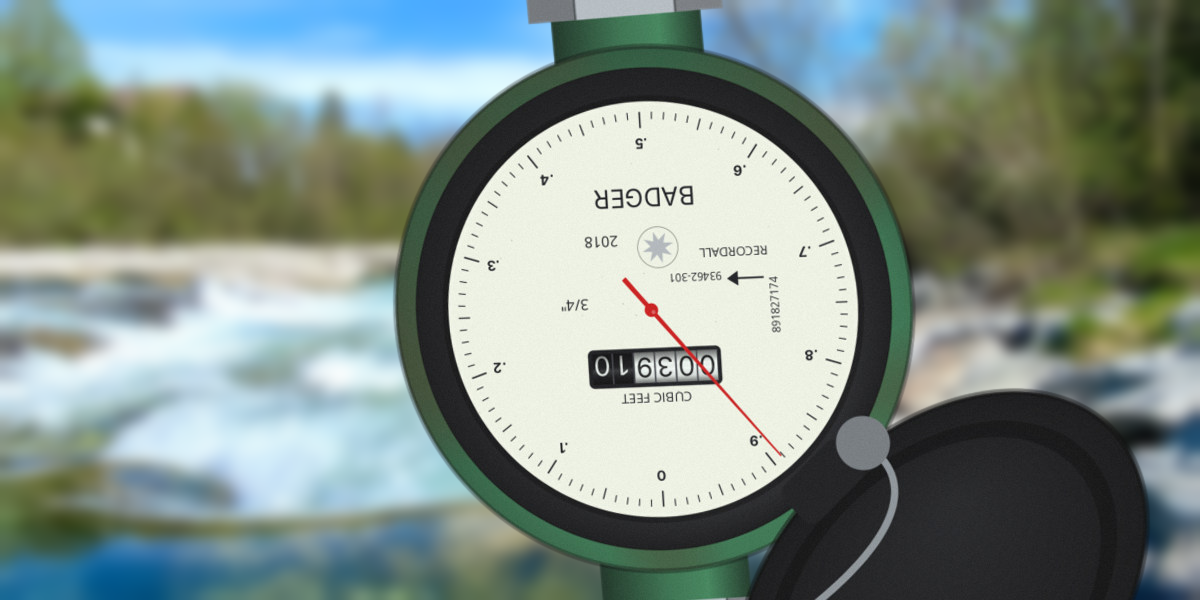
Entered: 3909.89 ft³
